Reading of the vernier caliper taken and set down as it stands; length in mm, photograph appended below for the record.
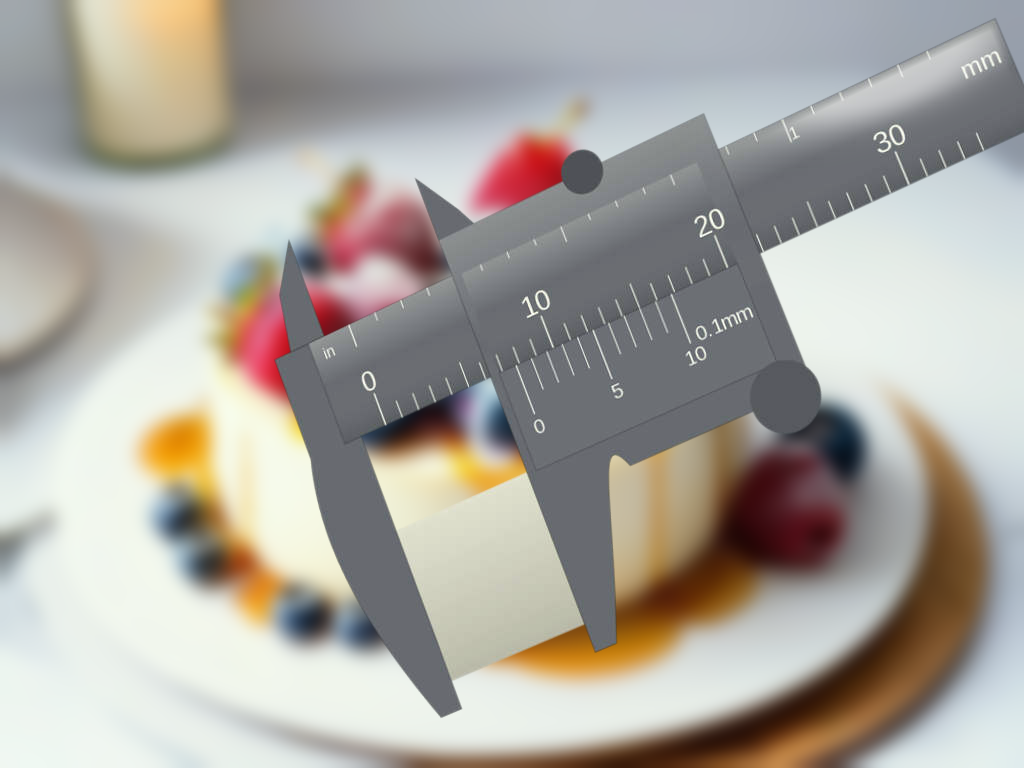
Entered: 7.8 mm
